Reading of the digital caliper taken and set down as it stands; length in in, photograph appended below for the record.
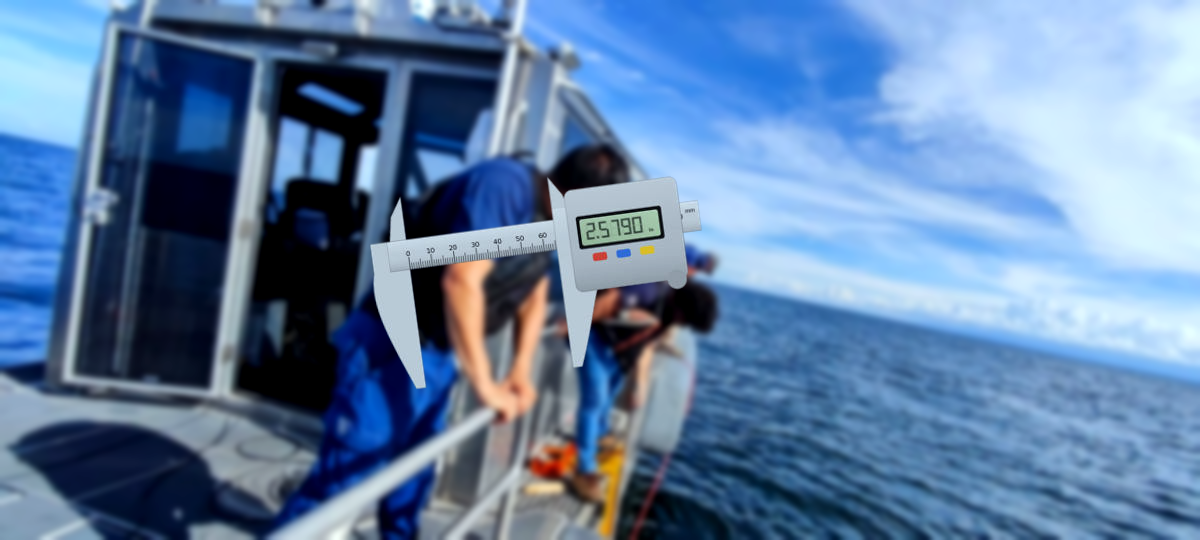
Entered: 2.5790 in
